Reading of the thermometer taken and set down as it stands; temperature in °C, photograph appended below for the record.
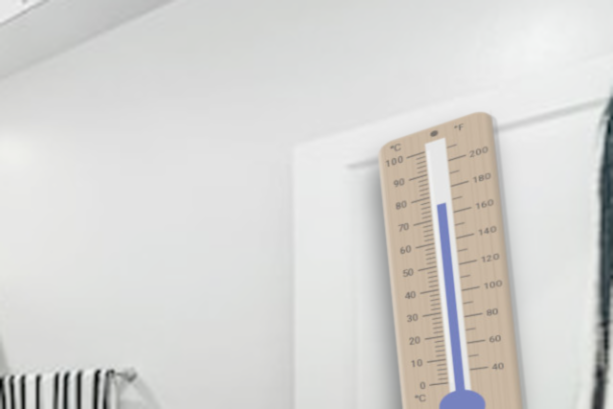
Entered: 76 °C
